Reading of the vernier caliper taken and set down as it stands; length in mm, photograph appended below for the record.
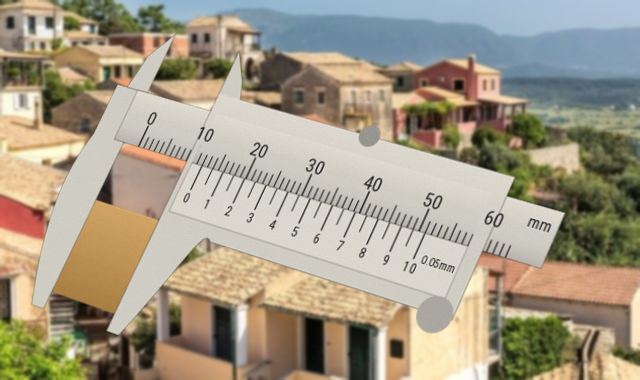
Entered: 12.0 mm
